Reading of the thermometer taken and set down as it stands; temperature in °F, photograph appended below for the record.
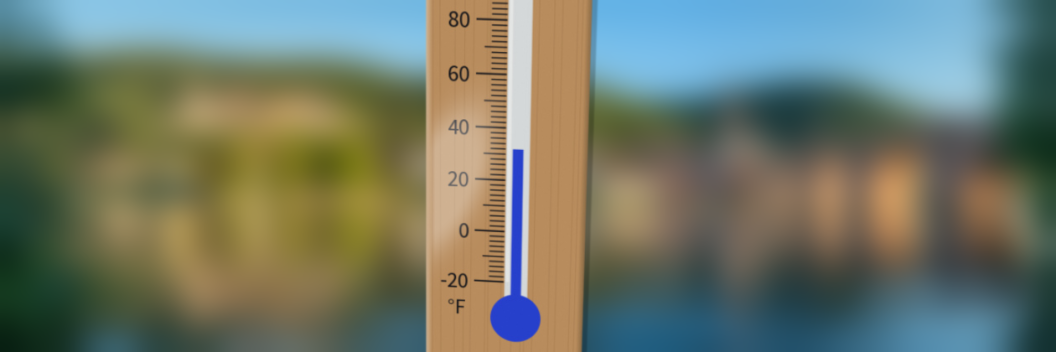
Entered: 32 °F
